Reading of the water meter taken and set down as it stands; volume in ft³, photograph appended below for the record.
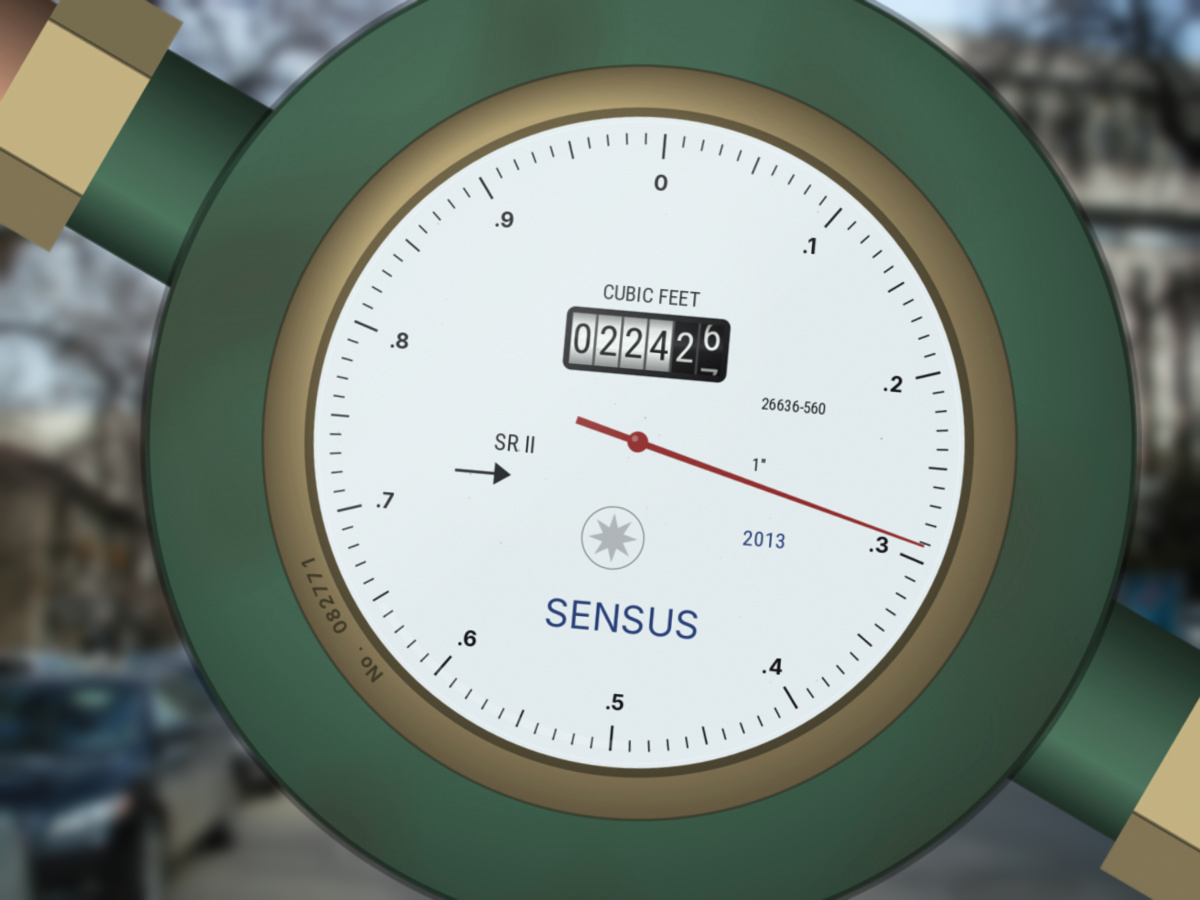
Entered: 22426.29 ft³
